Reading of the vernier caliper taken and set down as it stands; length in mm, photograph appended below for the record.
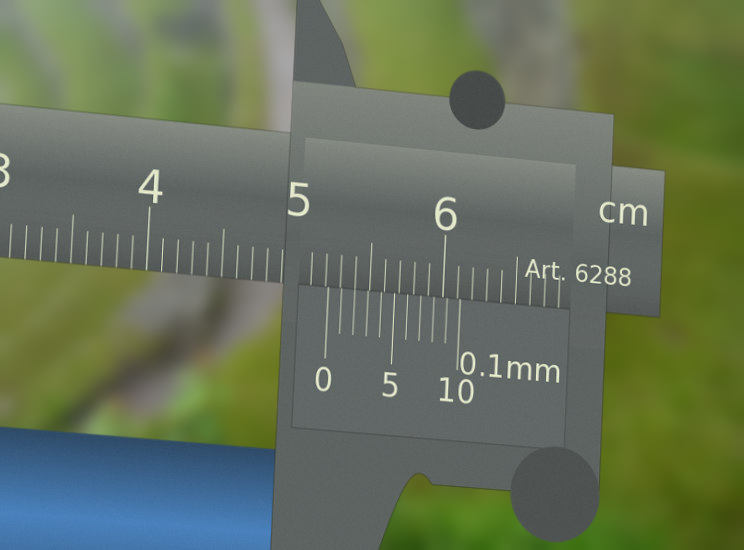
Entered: 52.2 mm
